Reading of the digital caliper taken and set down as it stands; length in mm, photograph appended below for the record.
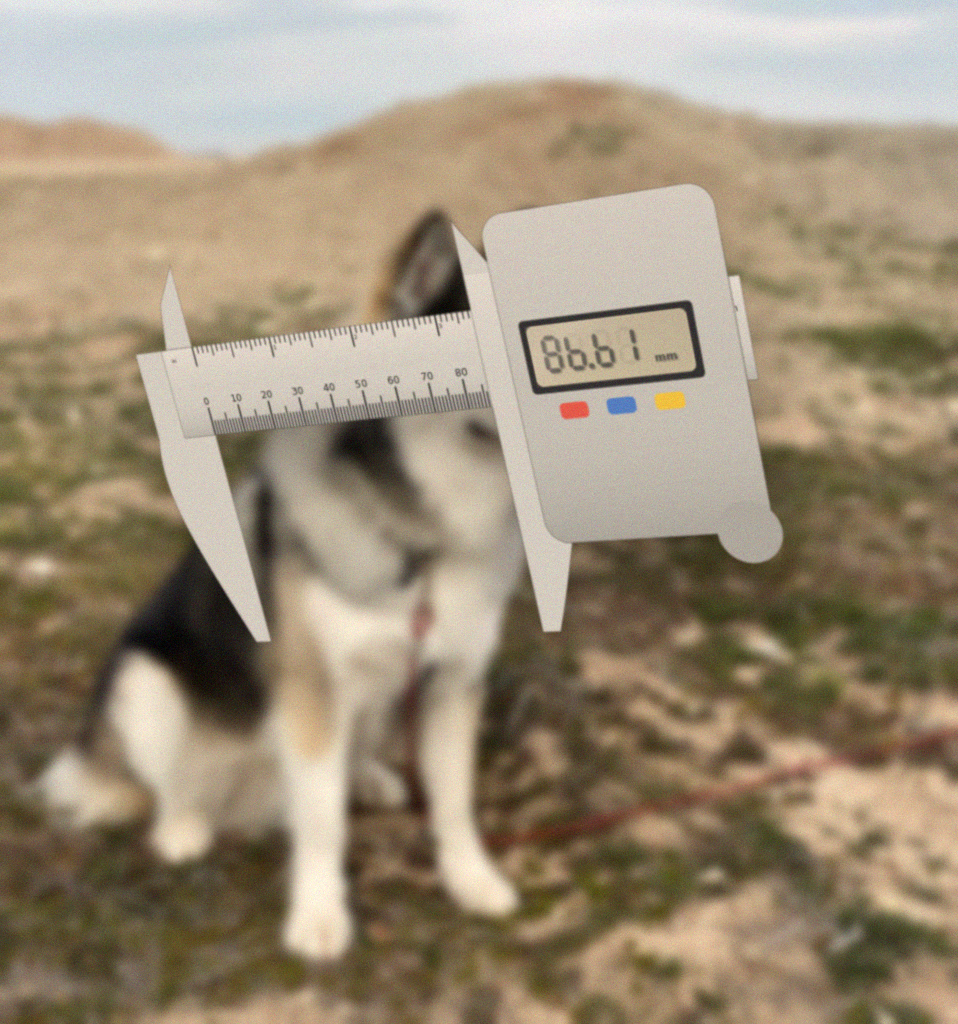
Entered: 86.61 mm
